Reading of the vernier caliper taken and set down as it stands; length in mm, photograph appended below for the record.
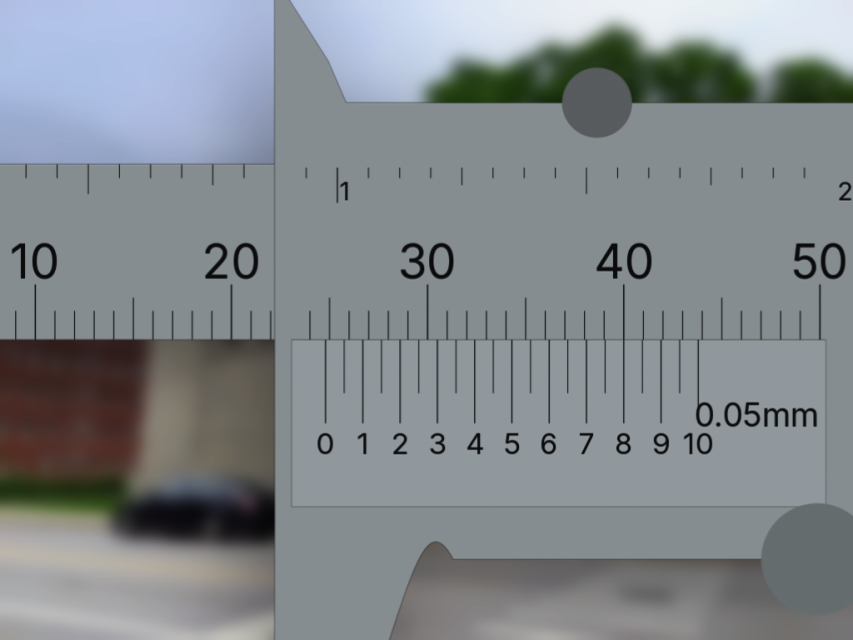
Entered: 24.8 mm
